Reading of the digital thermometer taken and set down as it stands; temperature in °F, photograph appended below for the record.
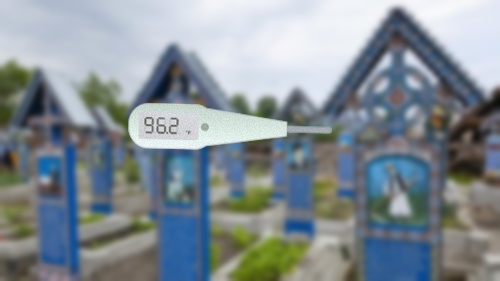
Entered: 96.2 °F
